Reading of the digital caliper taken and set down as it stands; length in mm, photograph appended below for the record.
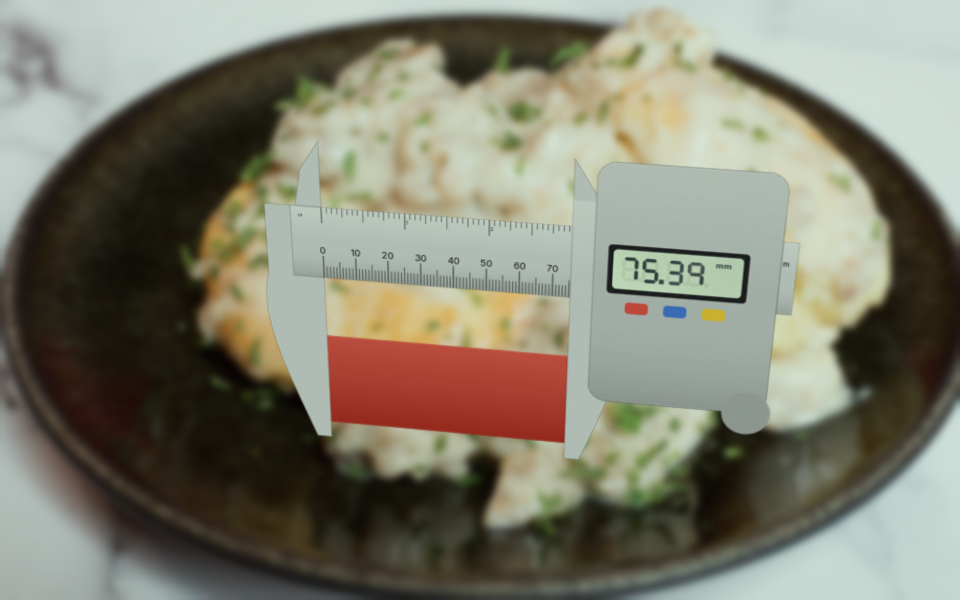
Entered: 75.39 mm
